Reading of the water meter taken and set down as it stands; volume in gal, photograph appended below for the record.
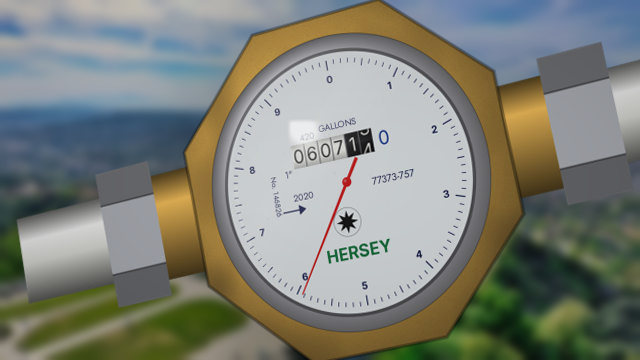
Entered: 607135.9 gal
